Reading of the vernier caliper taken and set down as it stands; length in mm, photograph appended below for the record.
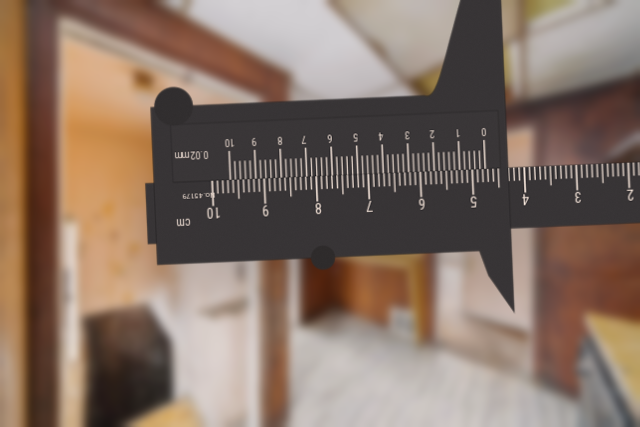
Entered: 47.5 mm
